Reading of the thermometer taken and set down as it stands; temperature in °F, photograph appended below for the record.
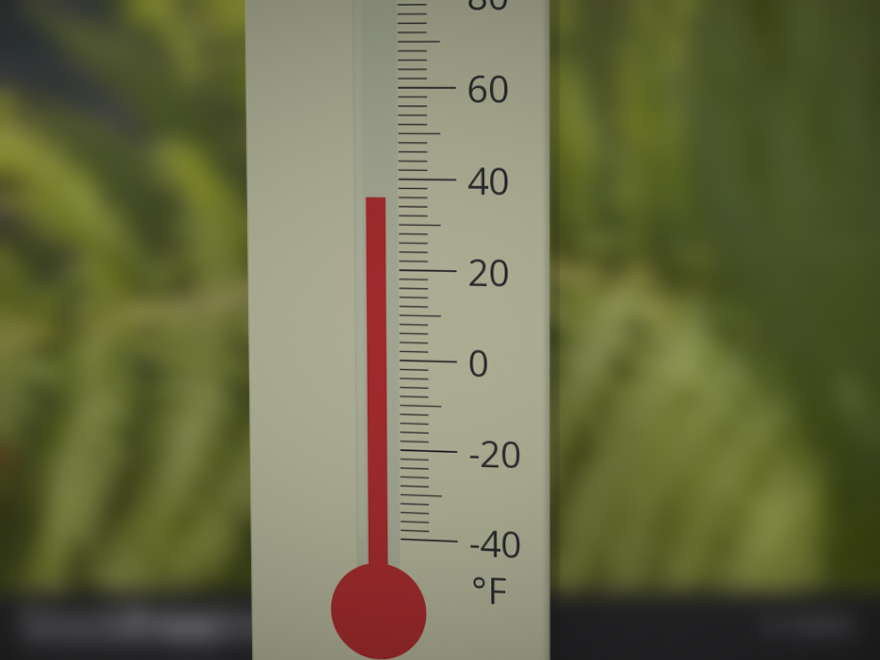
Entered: 36 °F
